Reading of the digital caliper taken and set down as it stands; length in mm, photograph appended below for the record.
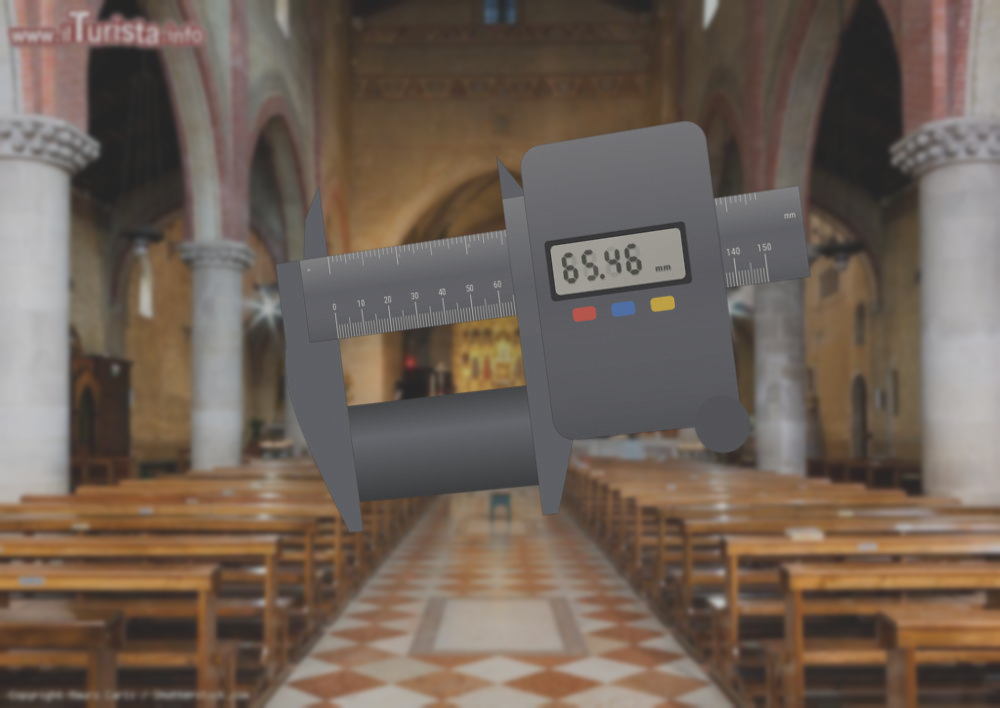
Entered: 65.46 mm
